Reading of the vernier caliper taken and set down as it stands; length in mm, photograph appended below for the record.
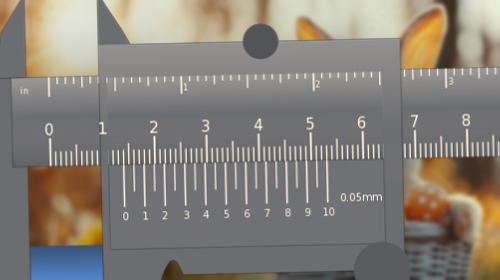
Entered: 14.0 mm
